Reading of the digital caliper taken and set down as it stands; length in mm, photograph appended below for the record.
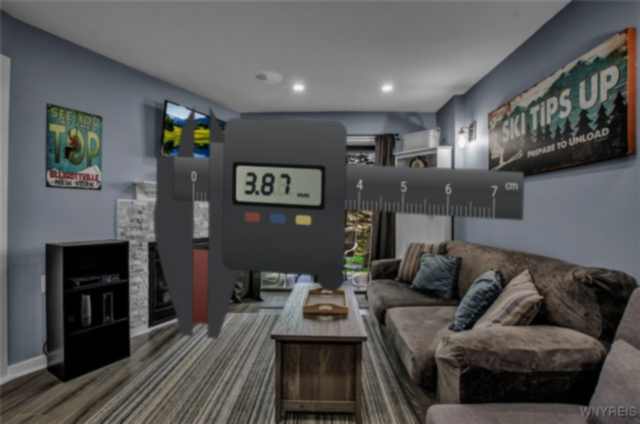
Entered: 3.87 mm
